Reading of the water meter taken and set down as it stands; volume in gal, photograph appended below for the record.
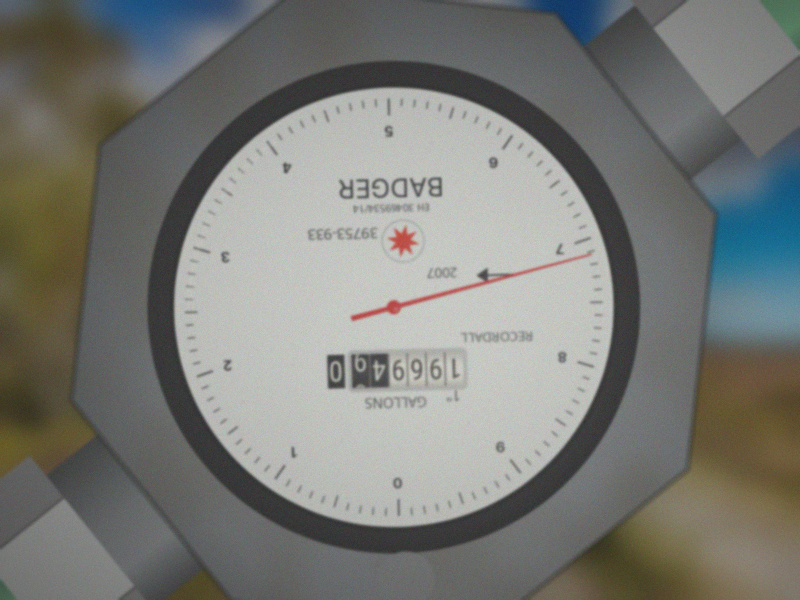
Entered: 1969487.1 gal
